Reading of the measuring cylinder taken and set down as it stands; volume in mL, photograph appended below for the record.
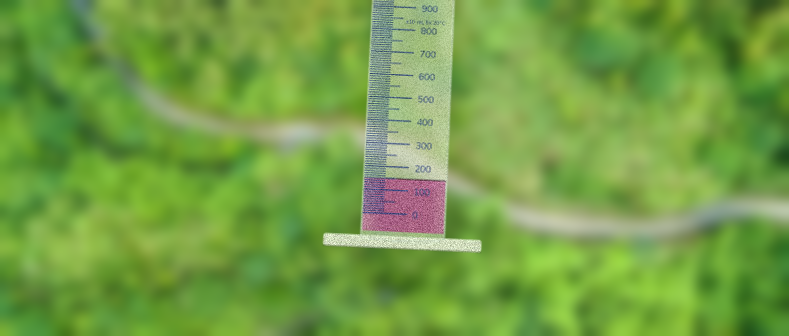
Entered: 150 mL
